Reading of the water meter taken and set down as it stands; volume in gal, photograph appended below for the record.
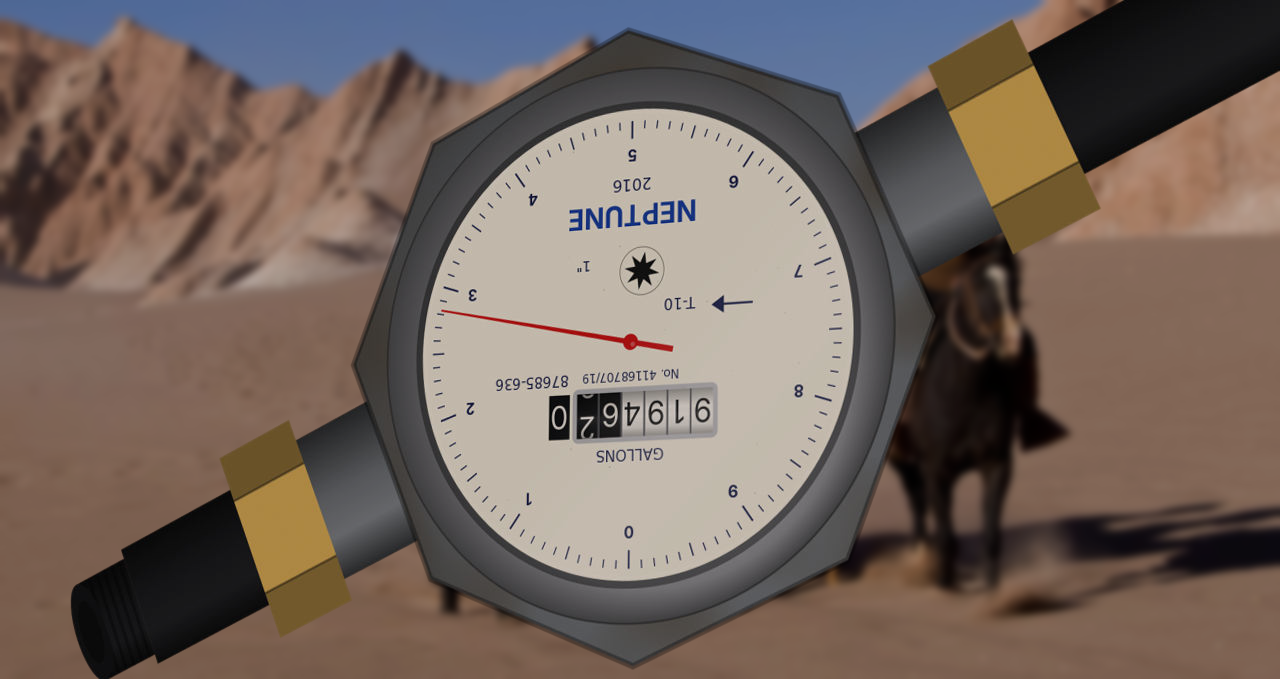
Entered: 9194622.8 gal
